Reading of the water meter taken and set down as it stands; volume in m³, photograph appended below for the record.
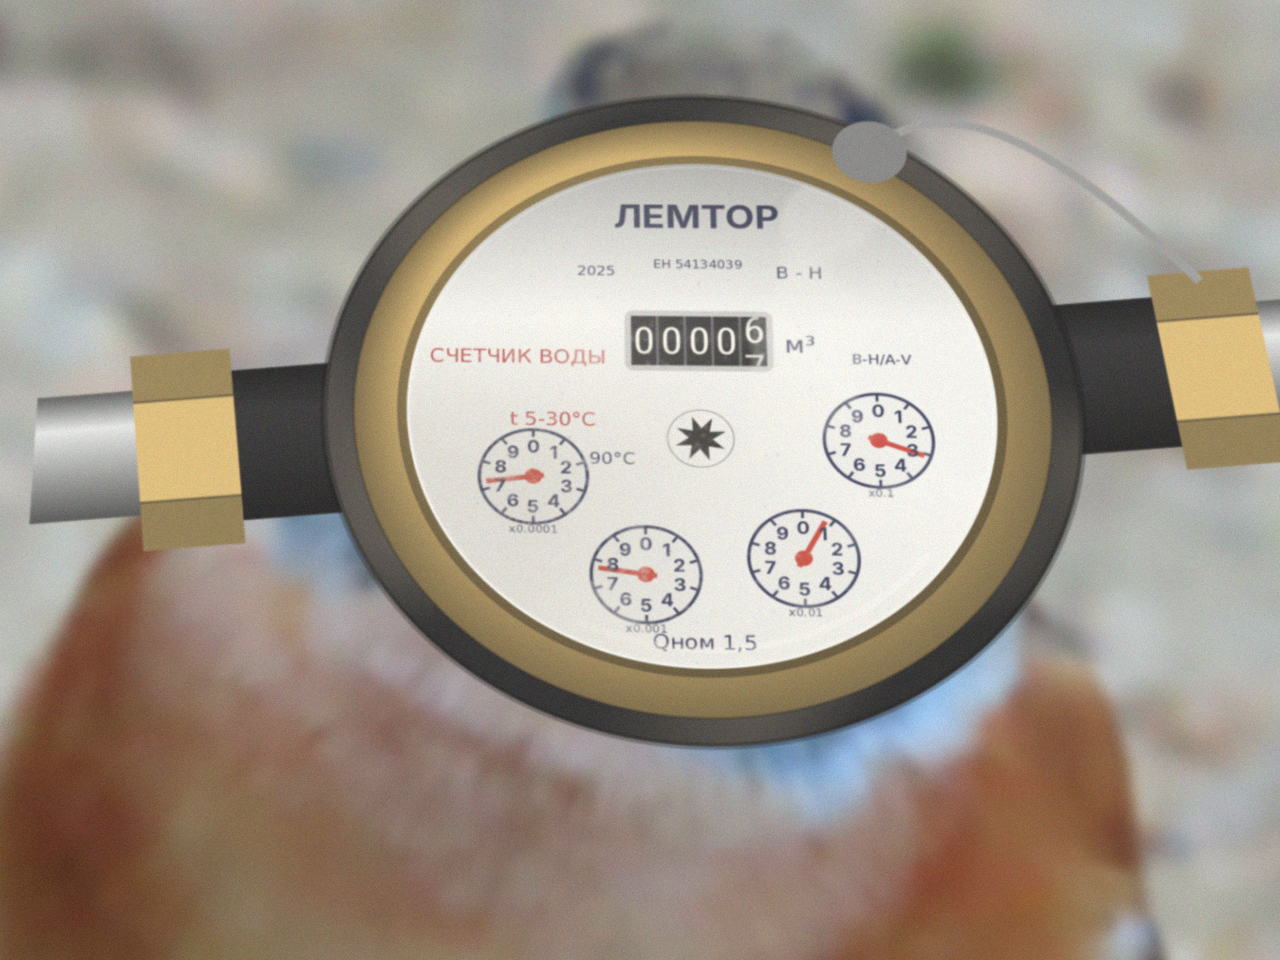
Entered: 6.3077 m³
